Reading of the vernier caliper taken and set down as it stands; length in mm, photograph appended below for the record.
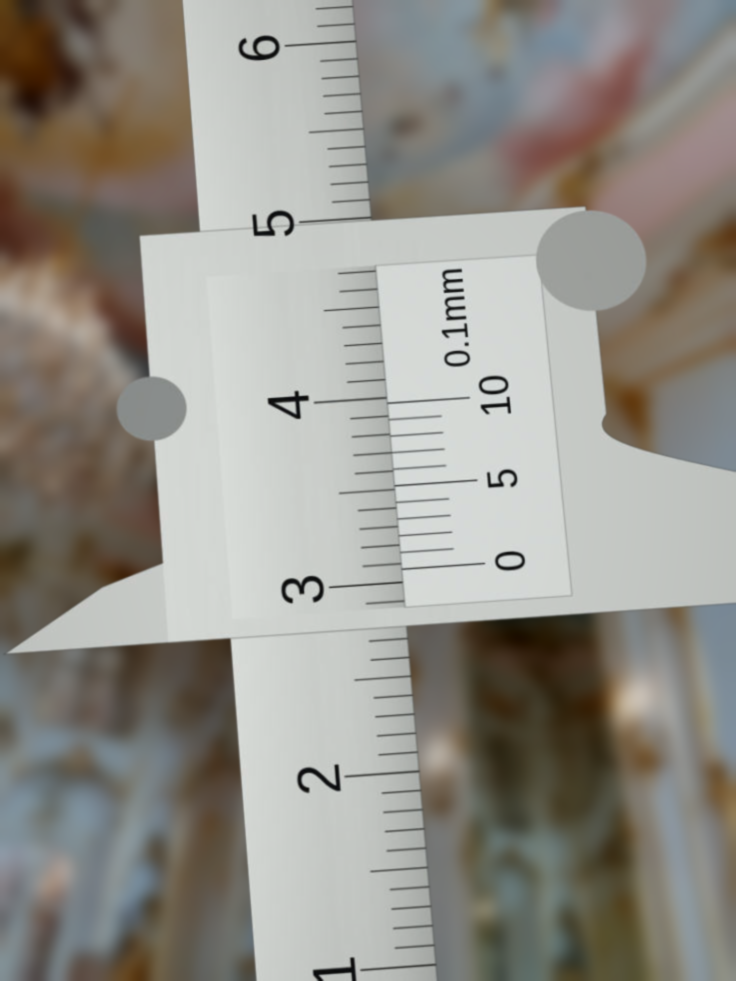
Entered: 30.7 mm
